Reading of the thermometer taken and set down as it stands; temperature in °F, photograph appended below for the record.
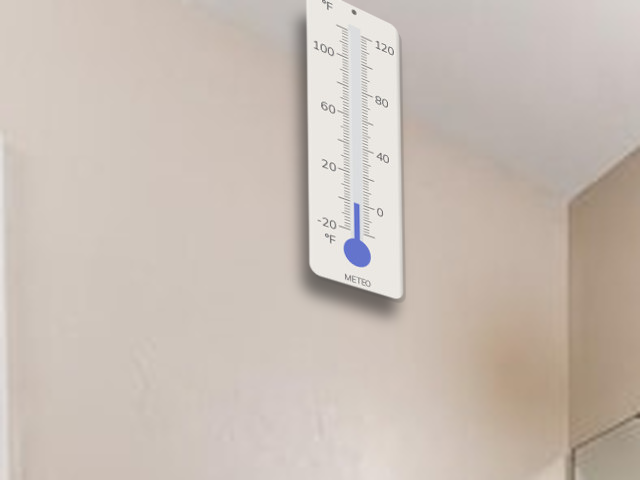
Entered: 0 °F
